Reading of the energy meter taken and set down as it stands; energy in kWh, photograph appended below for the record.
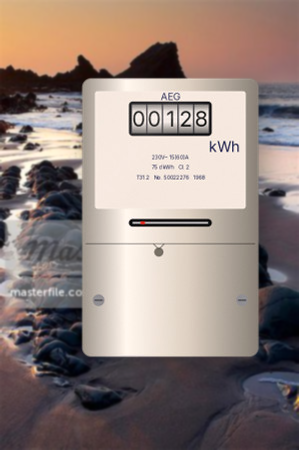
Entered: 128 kWh
